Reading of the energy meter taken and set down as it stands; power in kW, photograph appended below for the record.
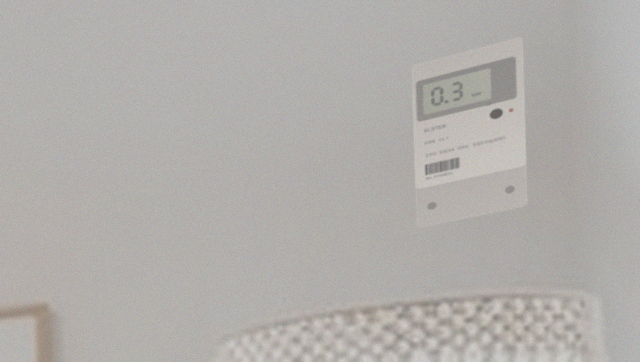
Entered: 0.3 kW
